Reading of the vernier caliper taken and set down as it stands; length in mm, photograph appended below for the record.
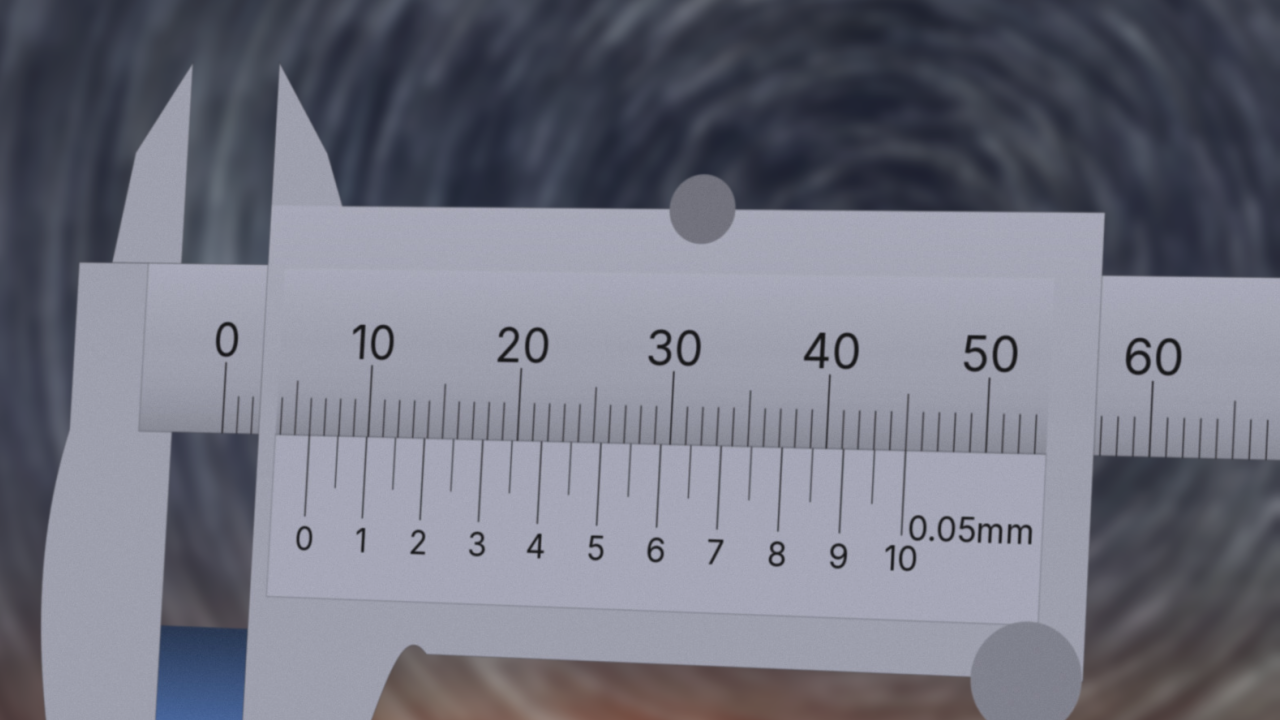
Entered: 6.0 mm
